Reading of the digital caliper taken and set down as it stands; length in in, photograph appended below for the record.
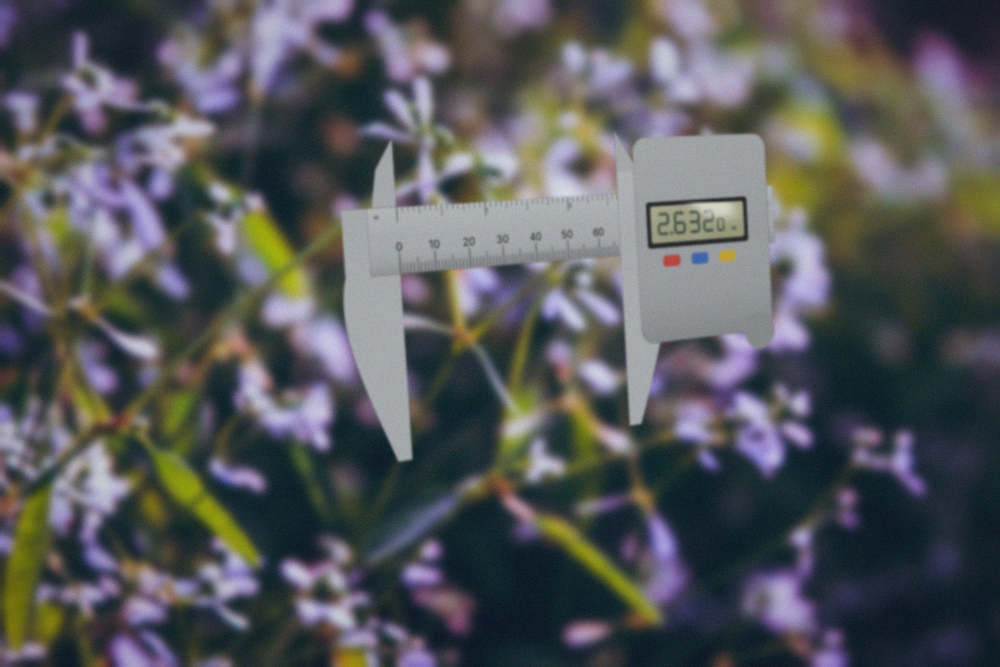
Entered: 2.6320 in
